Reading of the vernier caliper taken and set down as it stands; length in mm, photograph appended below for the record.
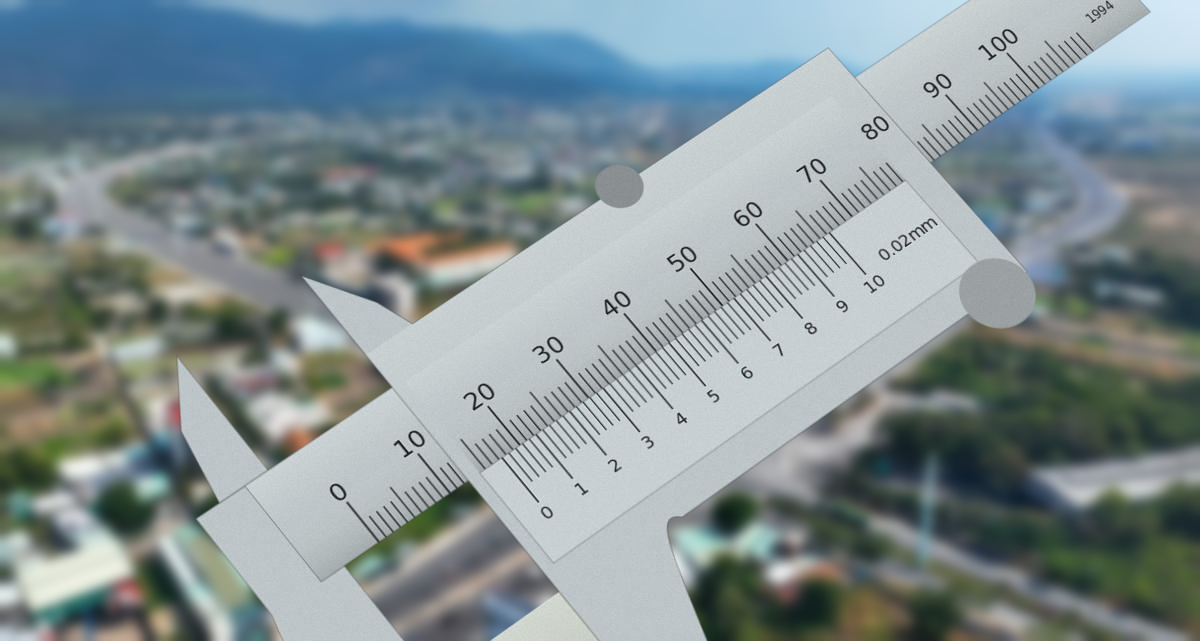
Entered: 17.4 mm
